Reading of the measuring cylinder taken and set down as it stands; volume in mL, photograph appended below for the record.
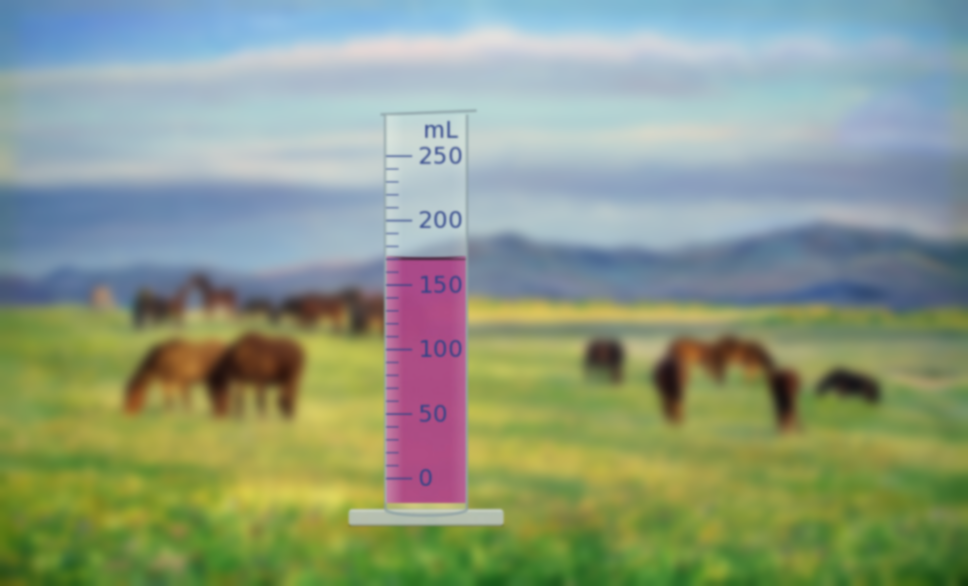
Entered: 170 mL
